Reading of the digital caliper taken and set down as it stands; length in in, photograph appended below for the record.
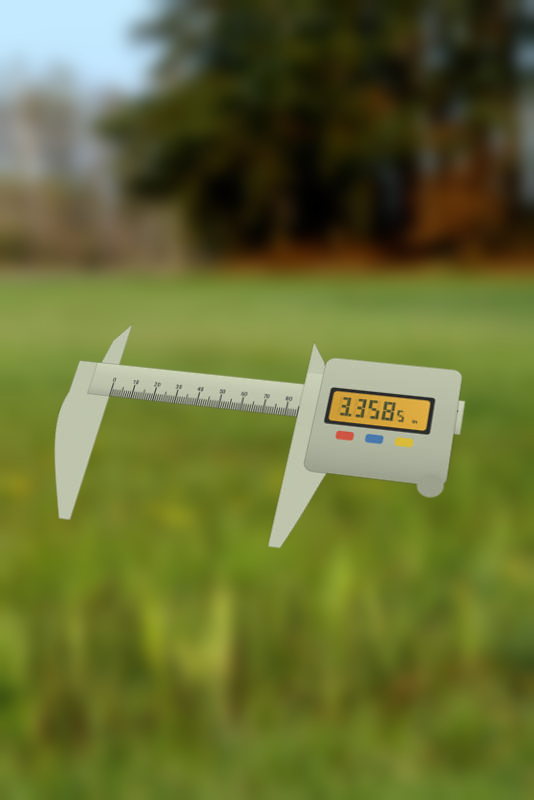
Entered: 3.3585 in
